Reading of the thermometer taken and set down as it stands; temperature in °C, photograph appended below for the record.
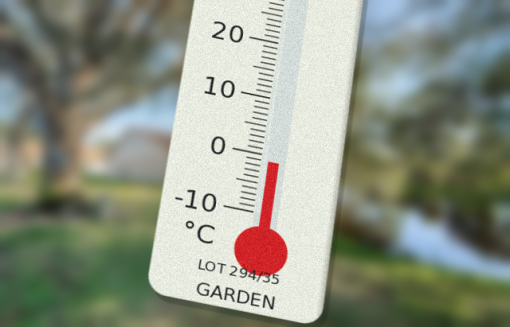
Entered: -1 °C
